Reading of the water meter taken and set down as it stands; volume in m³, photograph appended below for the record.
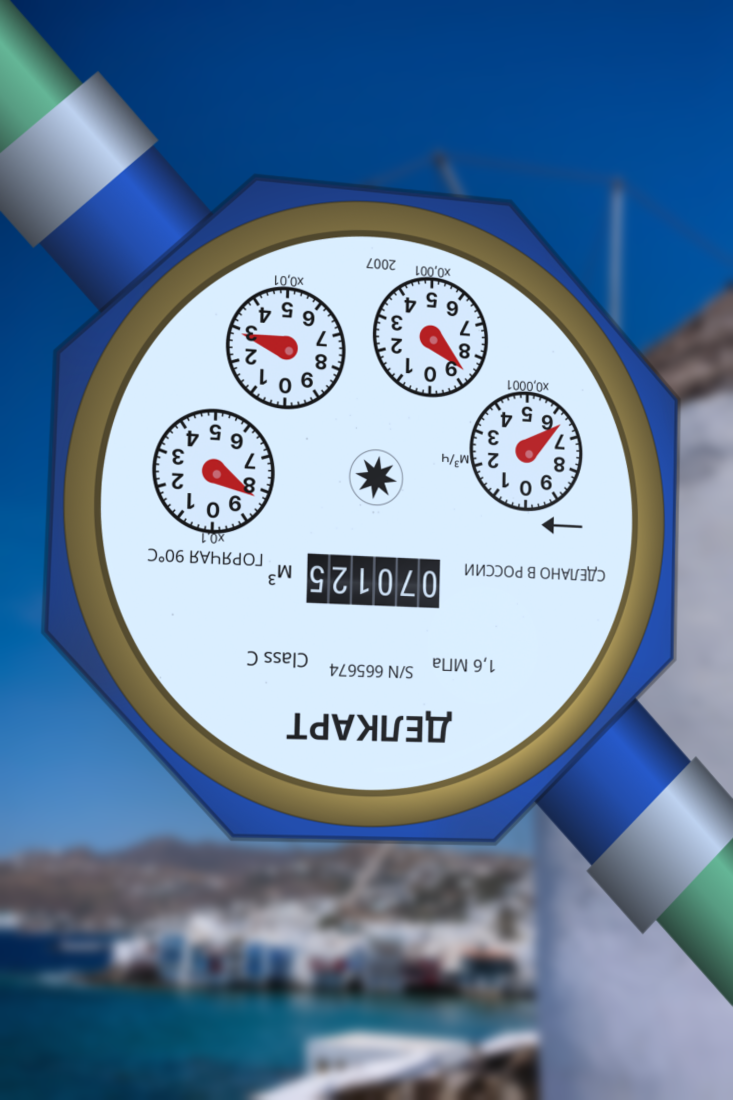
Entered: 70125.8286 m³
